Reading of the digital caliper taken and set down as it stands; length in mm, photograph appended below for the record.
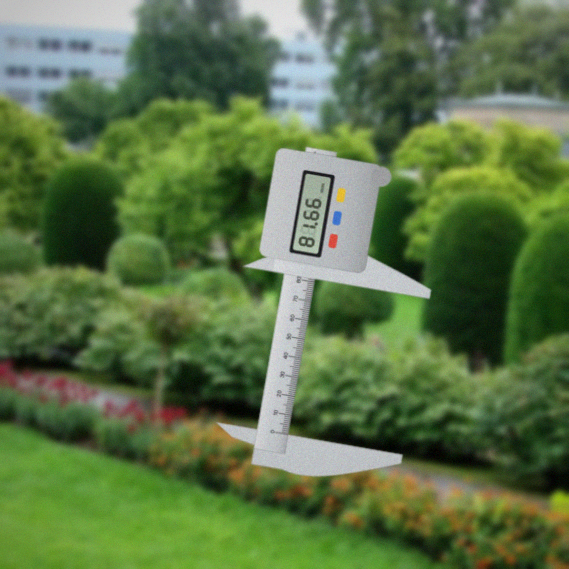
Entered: 81.66 mm
